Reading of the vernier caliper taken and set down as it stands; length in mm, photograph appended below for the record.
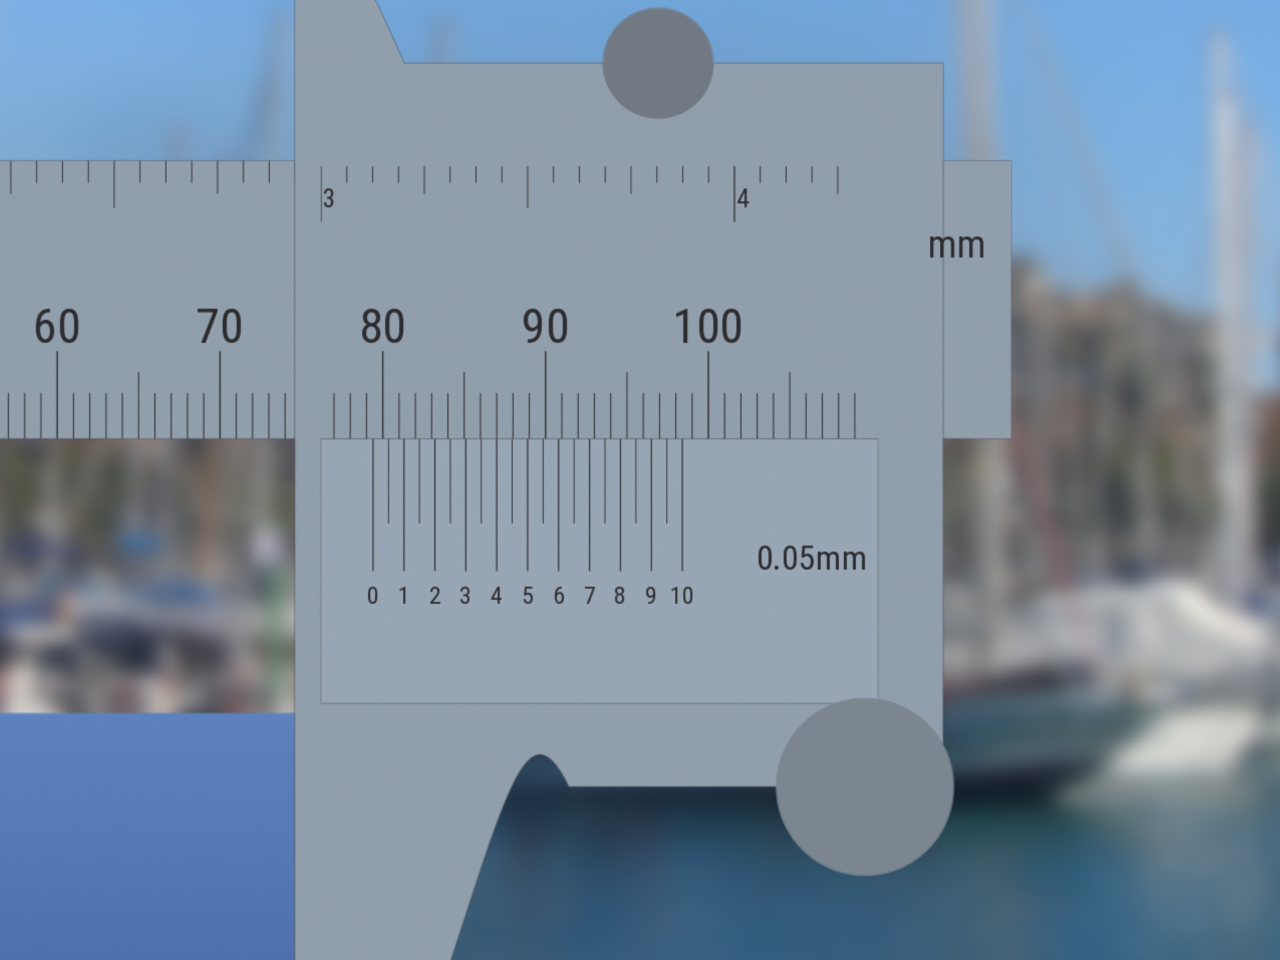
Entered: 79.4 mm
